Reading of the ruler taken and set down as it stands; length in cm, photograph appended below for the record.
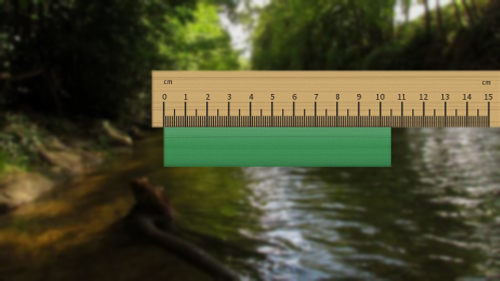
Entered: 10.5 cm
